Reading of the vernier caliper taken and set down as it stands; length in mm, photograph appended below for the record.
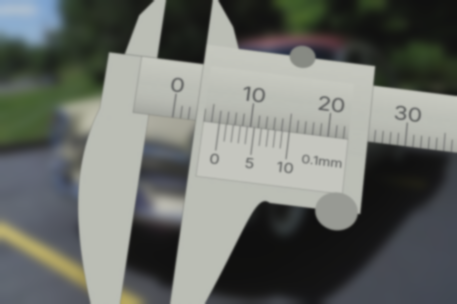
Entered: 6.0 mm
